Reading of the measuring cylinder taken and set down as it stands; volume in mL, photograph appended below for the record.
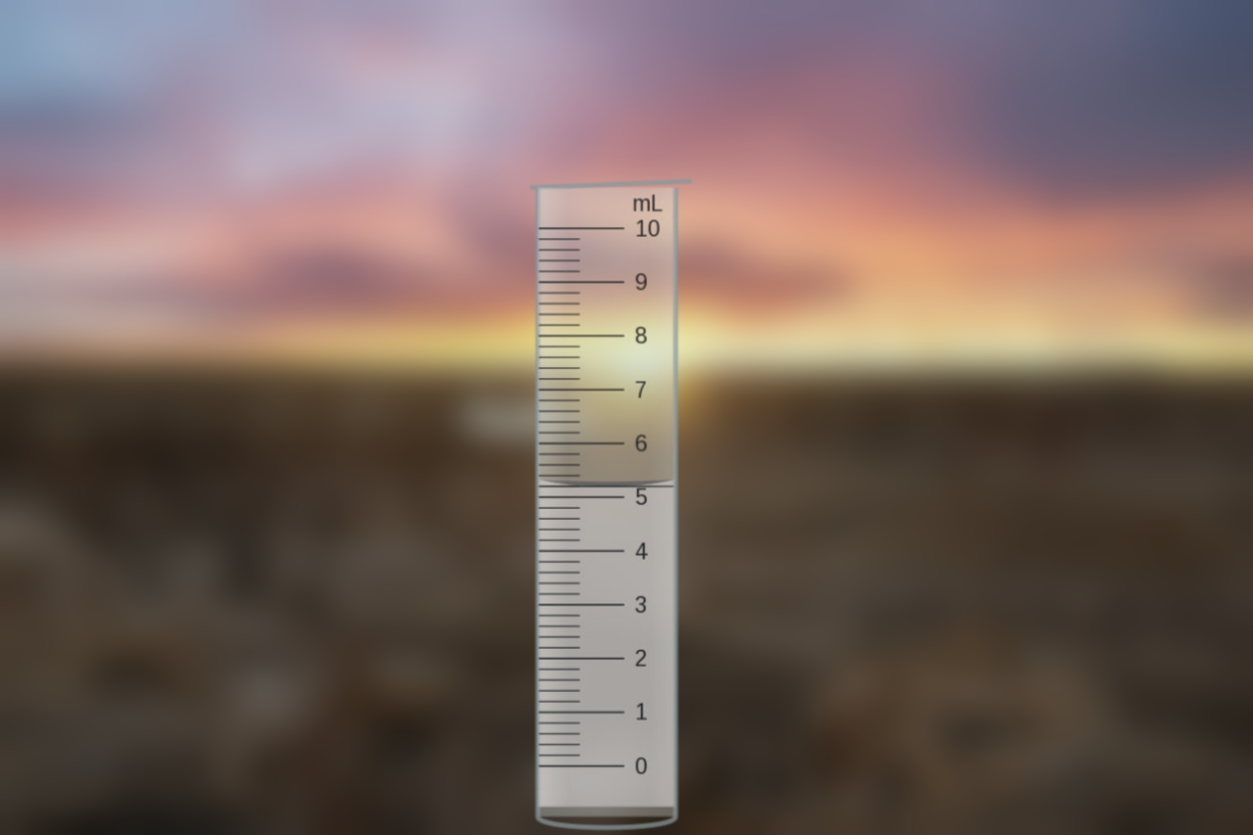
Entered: 5.2 mL
